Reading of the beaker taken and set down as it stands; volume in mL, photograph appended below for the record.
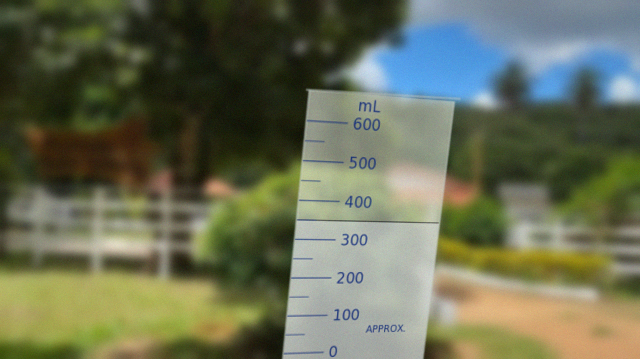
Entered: 350 mL
